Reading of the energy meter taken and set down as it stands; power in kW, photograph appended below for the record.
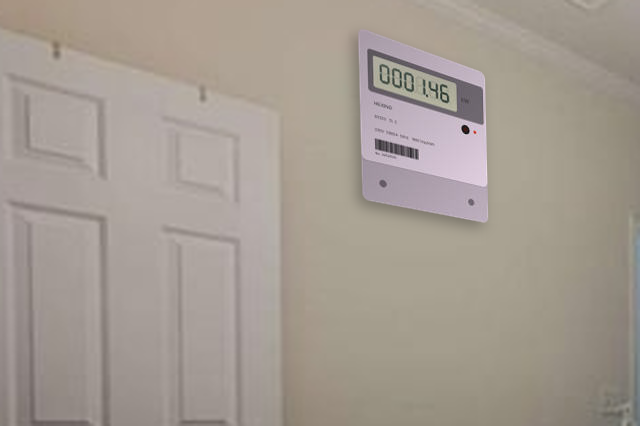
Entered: 1.46 kW
